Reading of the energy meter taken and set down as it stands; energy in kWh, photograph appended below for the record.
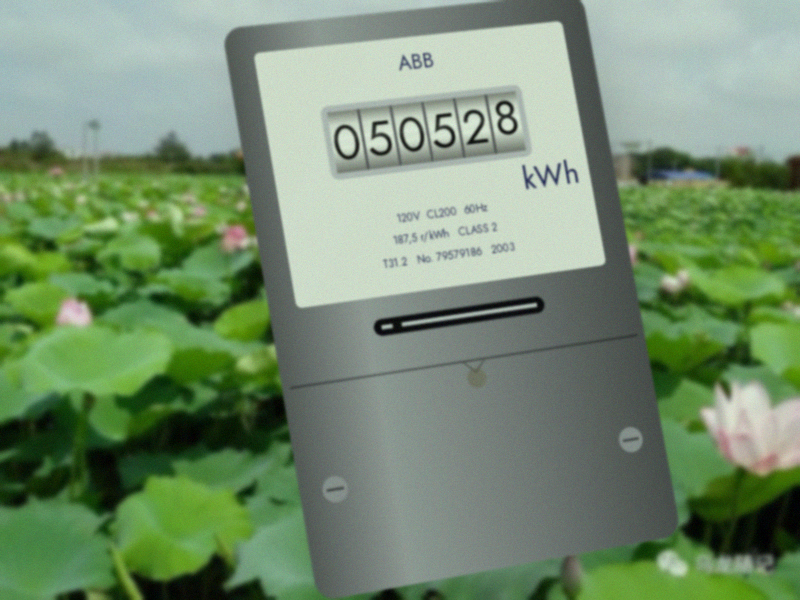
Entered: 50528 kWh
